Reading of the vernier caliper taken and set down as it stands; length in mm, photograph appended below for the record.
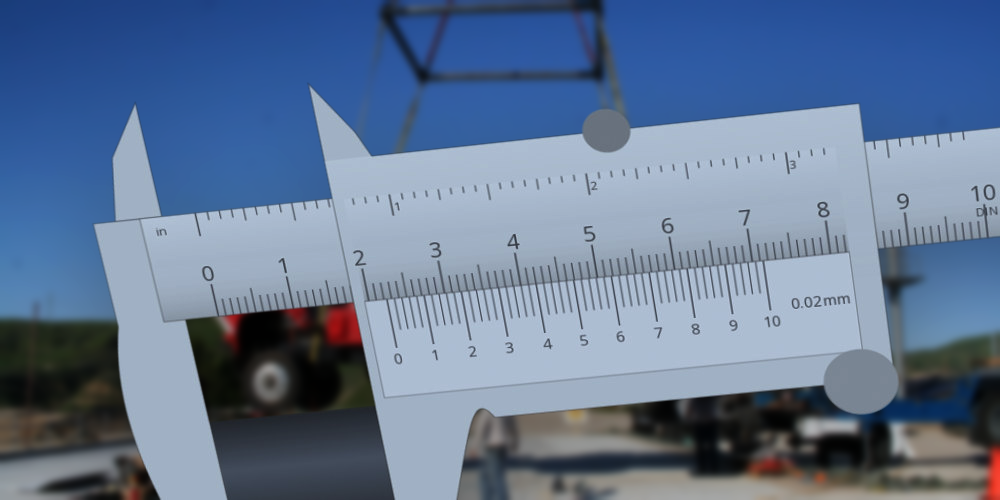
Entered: 22.4 mm
